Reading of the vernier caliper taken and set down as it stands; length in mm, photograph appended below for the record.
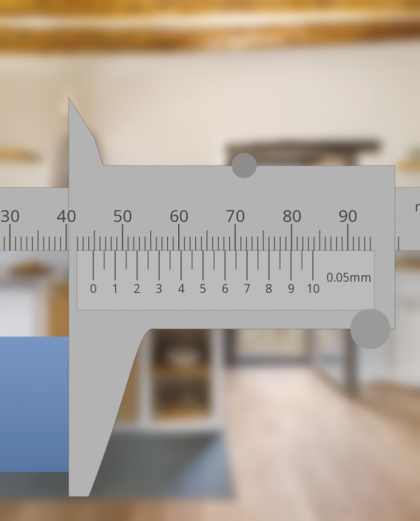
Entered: 44.8 mm
